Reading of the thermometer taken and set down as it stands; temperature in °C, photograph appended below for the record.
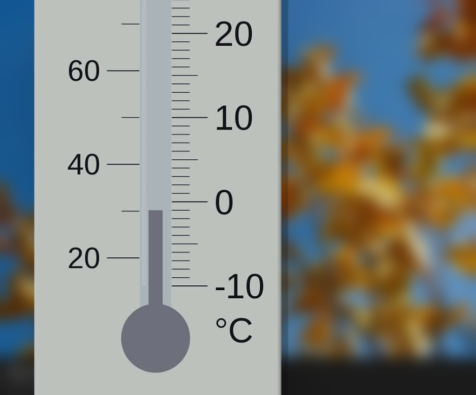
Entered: -1 °C
